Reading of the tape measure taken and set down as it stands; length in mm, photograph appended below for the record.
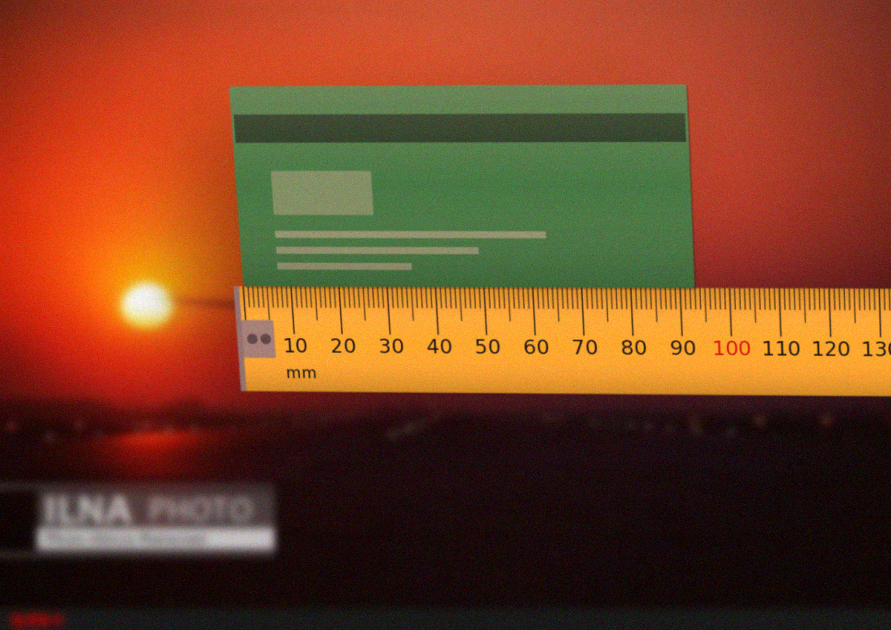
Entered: 93 mm
